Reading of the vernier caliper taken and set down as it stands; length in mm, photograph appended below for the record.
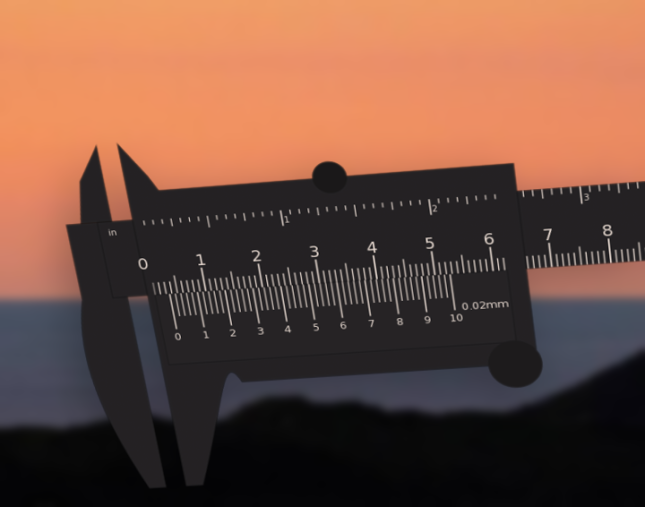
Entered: 3.6 mm
